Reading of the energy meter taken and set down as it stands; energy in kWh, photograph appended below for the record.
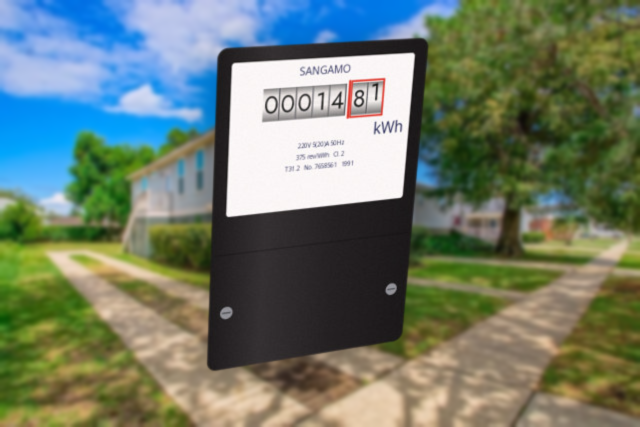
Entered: 14.81 kWh
